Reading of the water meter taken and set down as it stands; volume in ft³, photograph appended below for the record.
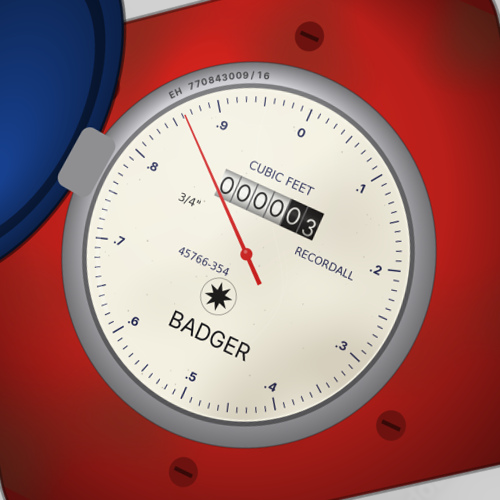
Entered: 2.86 ft³
